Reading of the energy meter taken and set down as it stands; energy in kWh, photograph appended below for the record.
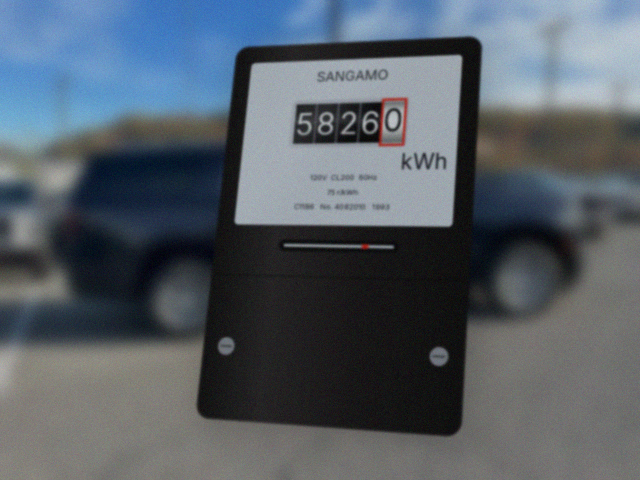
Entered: 5826.0 kWh
